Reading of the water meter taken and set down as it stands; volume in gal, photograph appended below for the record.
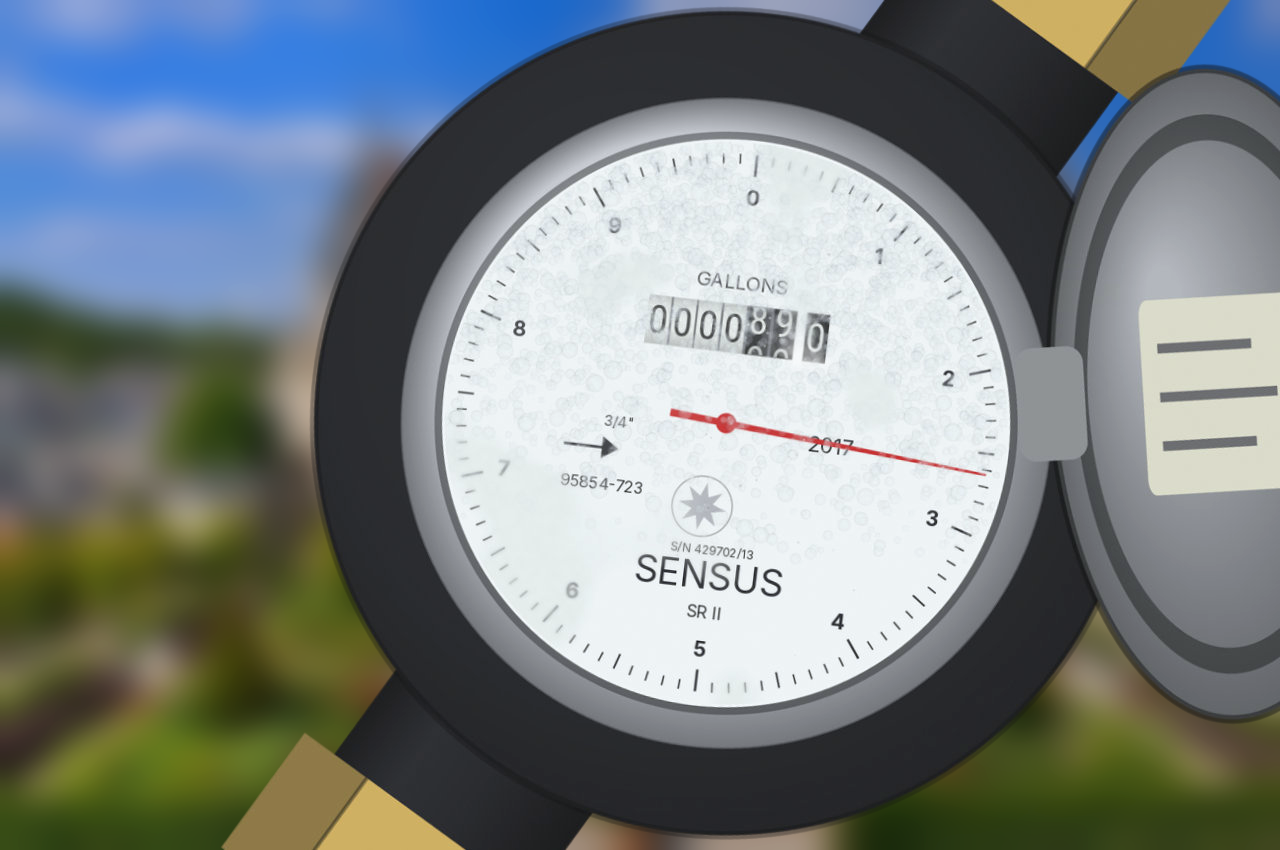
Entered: 892.6 gal
